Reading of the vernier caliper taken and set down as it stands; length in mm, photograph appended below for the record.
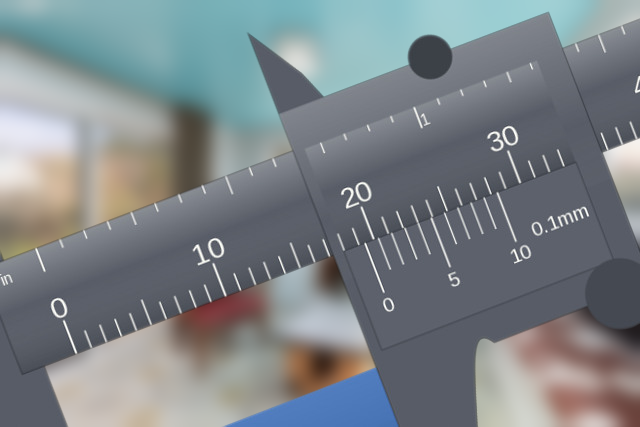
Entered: 19.4 mm
